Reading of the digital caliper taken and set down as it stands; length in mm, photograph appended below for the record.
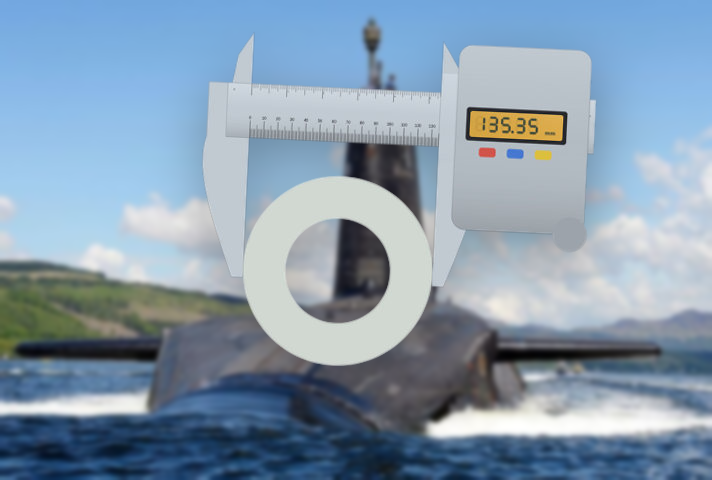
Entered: 135.35 mm
